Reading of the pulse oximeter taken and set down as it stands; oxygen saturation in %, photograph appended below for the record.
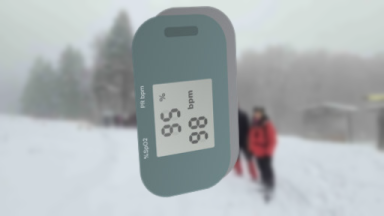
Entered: 95 %
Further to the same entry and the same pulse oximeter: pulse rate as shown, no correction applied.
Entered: 98 bpm
